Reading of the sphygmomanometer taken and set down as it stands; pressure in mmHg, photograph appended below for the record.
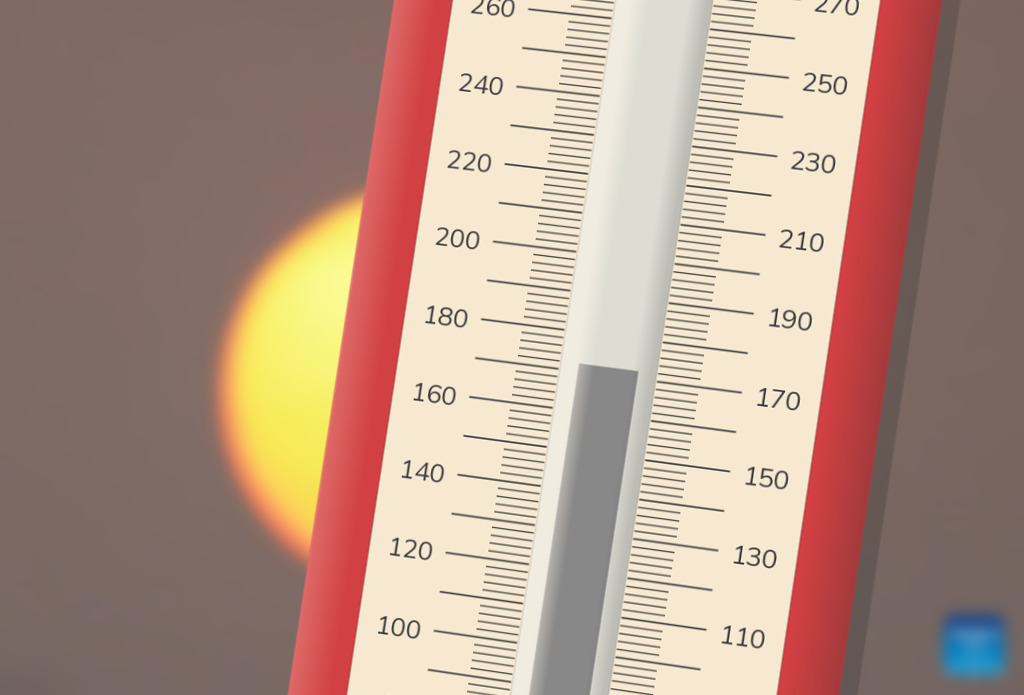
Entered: 172 mmHg
